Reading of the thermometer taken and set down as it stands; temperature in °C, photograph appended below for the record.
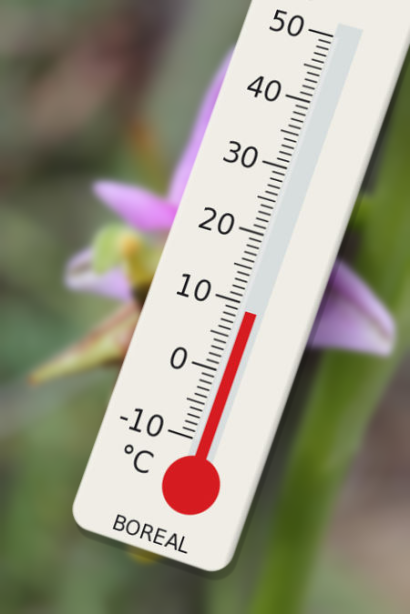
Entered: 9 °C
